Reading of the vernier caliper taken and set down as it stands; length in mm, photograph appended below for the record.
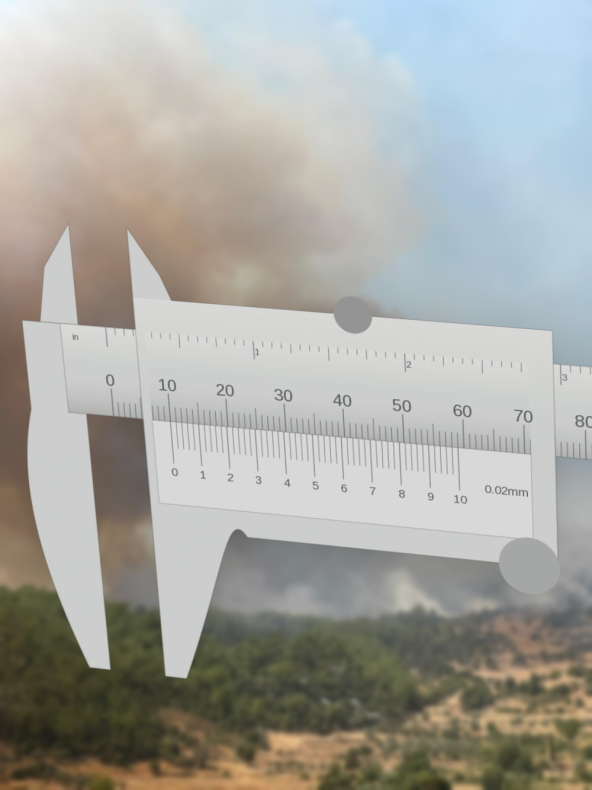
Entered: 10.0 mm
